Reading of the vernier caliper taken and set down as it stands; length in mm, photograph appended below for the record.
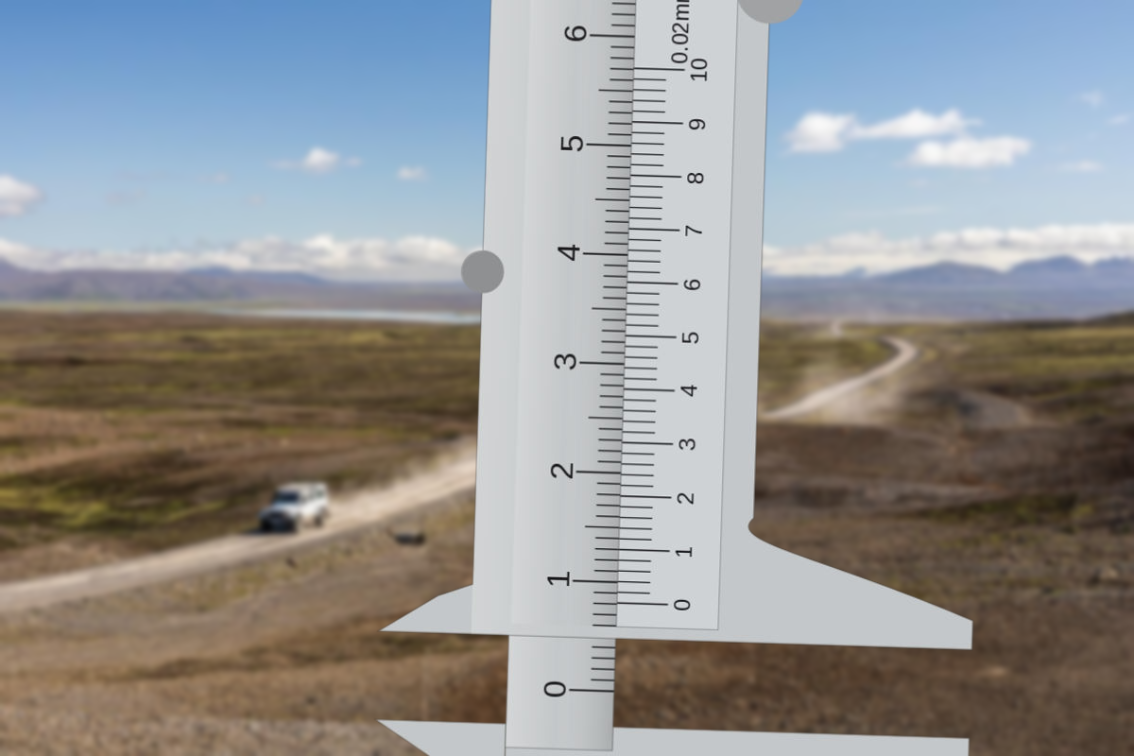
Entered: 8.1 mm
